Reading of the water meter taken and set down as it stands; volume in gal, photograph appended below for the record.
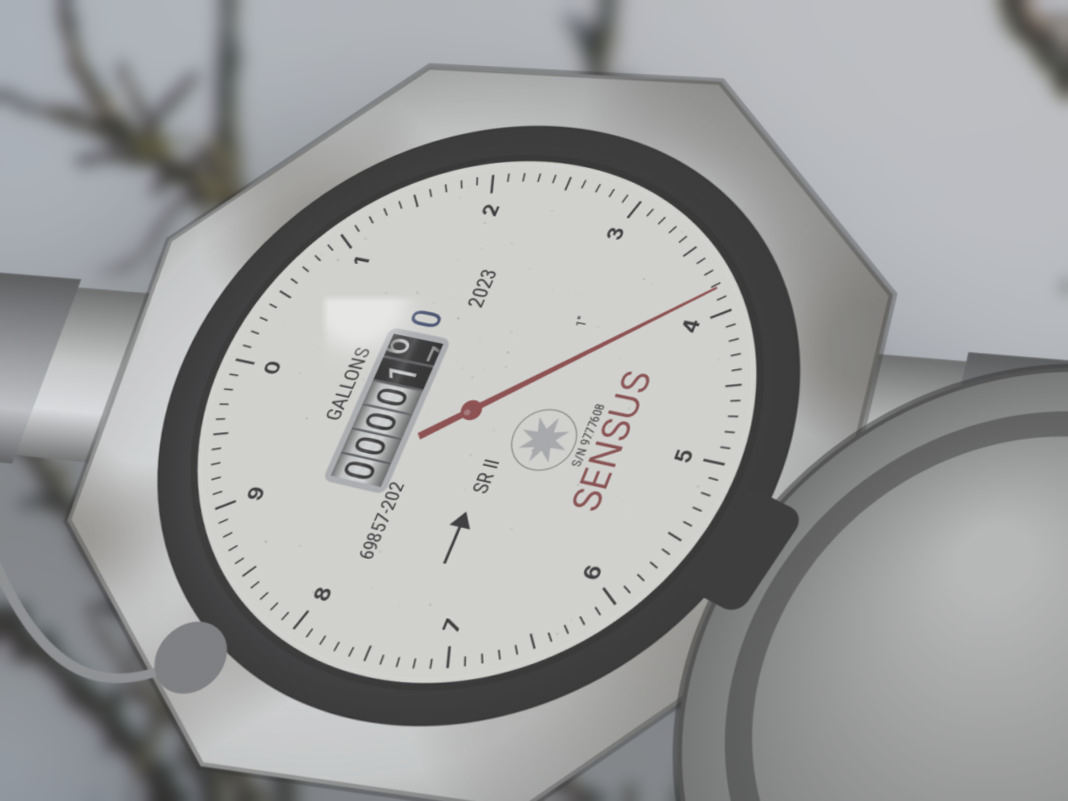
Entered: 163.8 gal
